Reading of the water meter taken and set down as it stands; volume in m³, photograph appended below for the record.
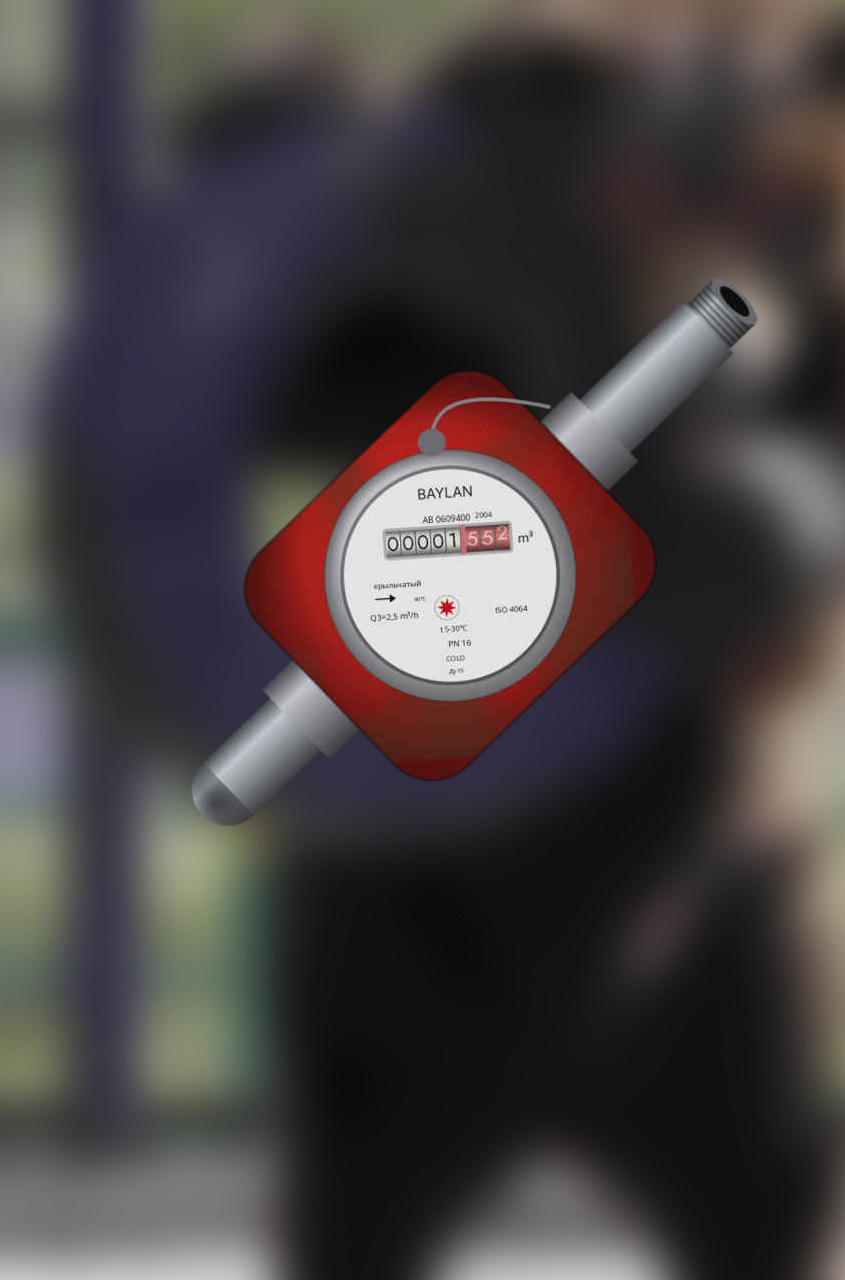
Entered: 1.552 m³
